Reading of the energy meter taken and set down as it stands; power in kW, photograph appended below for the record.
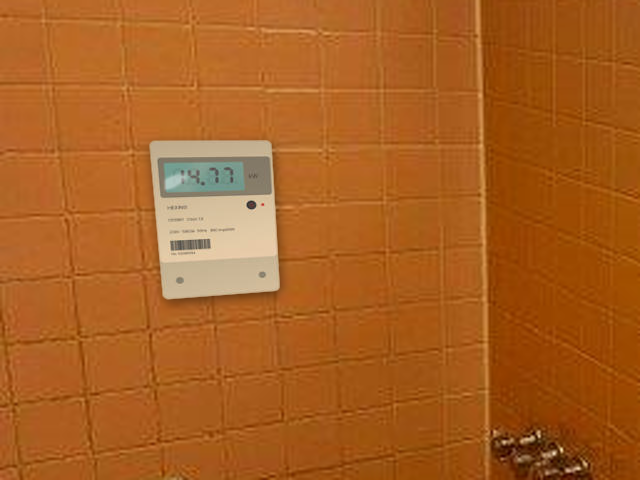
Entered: 14.77 kW
